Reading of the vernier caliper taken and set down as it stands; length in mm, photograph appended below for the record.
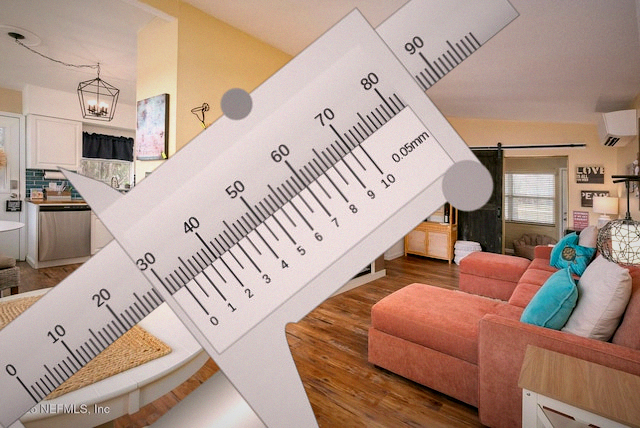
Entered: 32.8 mm
